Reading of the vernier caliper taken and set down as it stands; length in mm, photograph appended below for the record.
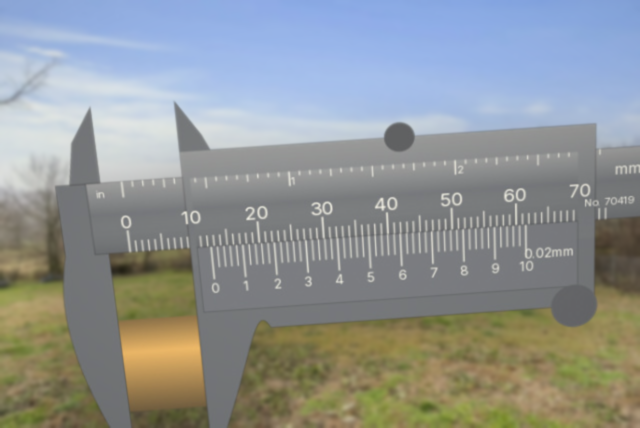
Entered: 12.5 mm
